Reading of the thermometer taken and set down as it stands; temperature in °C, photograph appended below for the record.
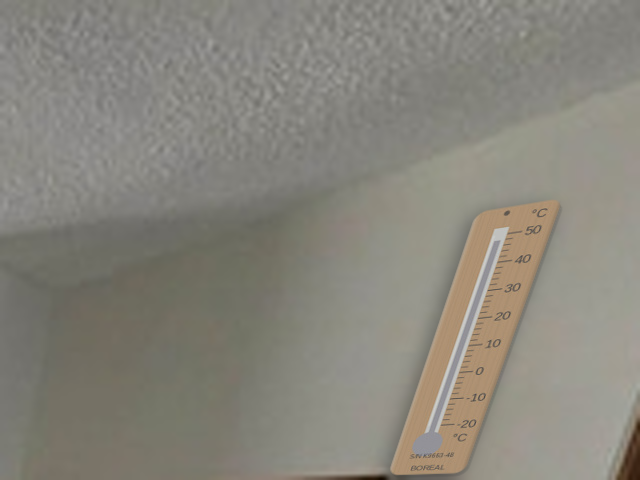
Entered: 48 °C
